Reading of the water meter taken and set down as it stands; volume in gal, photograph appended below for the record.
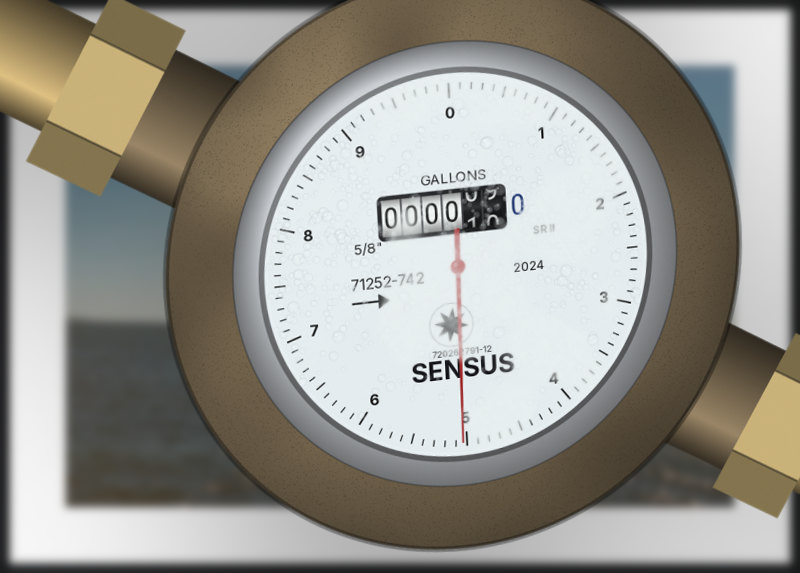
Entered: 95.0 gal
